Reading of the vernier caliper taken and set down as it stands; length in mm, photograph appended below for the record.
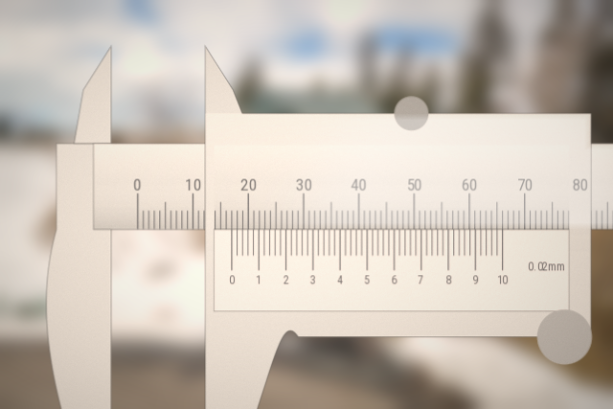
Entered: 17.0 mm
